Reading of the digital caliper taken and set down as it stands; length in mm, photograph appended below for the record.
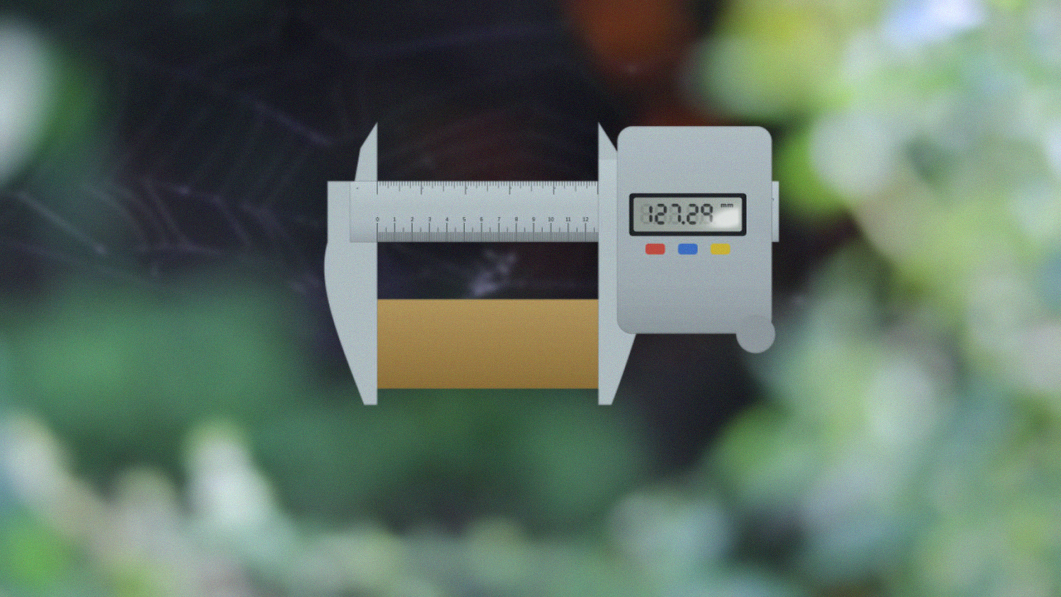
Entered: 127.29 mm
